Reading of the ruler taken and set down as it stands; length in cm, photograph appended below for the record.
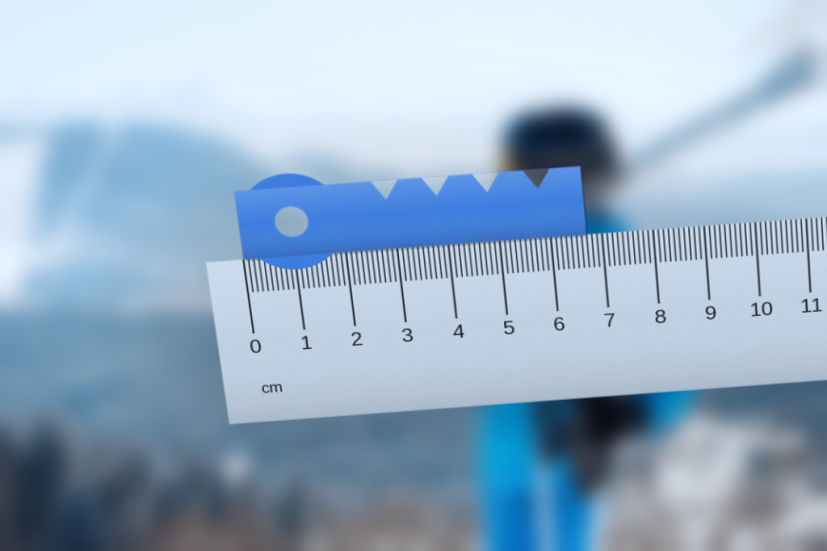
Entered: 6.7 cm
